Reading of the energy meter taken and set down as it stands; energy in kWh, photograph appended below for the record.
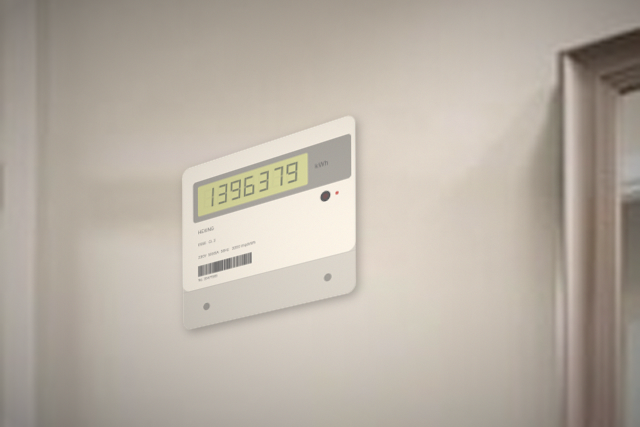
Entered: 1396379 kWh
